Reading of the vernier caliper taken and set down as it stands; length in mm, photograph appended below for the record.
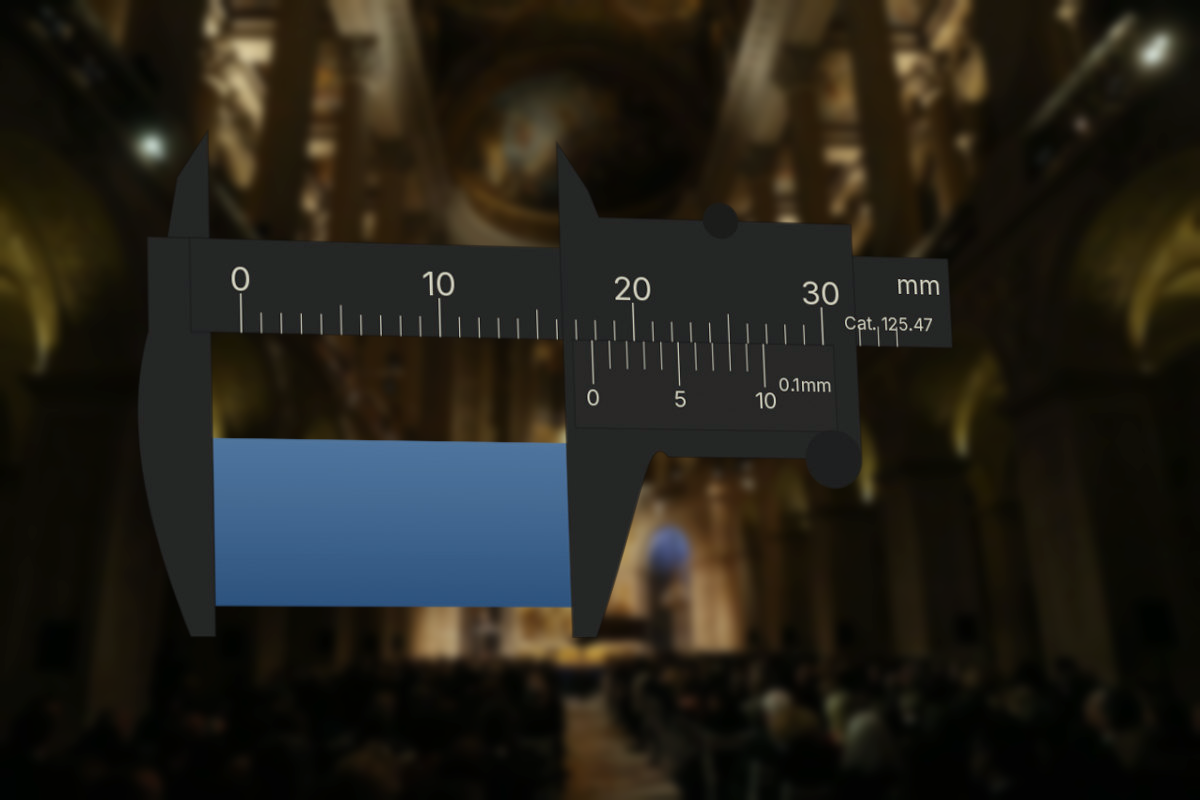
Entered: 17.8 mm
